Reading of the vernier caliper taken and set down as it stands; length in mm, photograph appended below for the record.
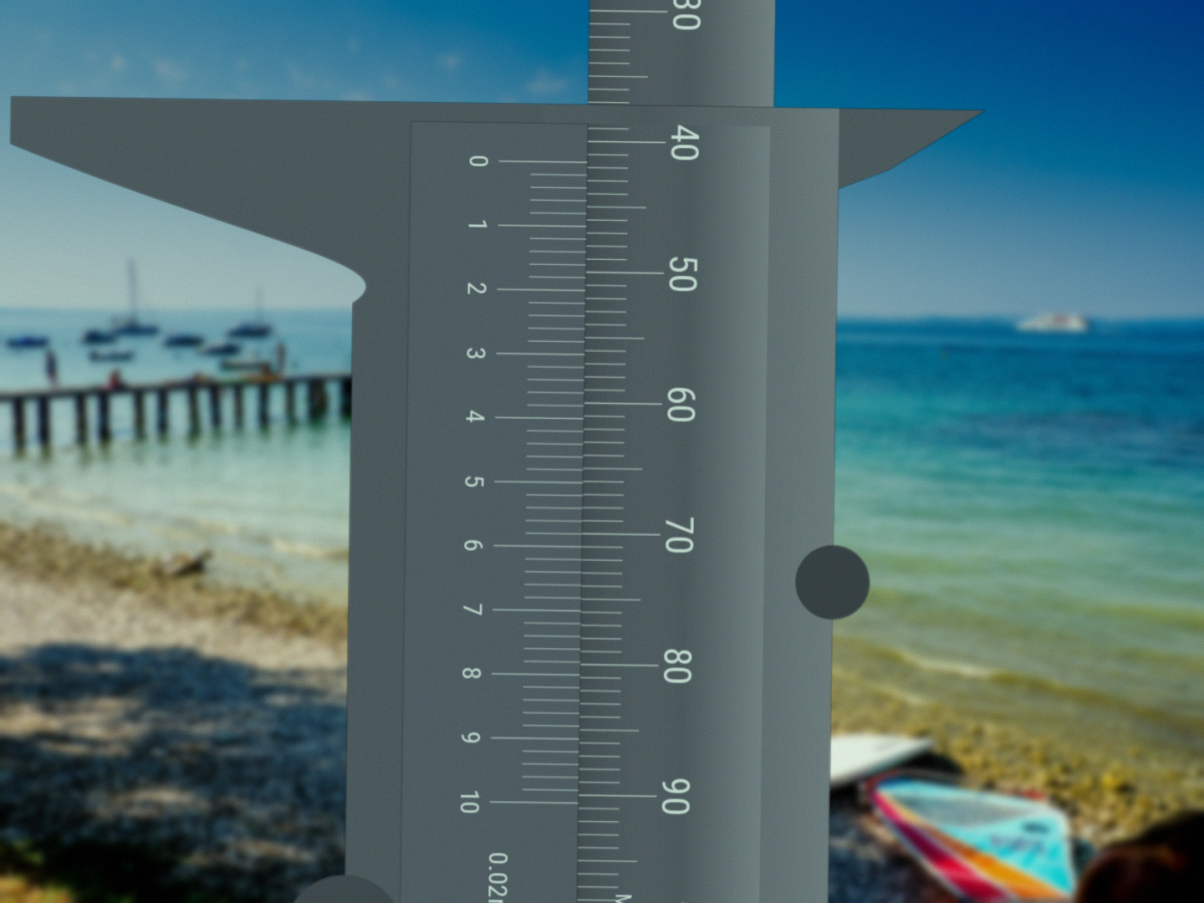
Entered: 41.6 mm
